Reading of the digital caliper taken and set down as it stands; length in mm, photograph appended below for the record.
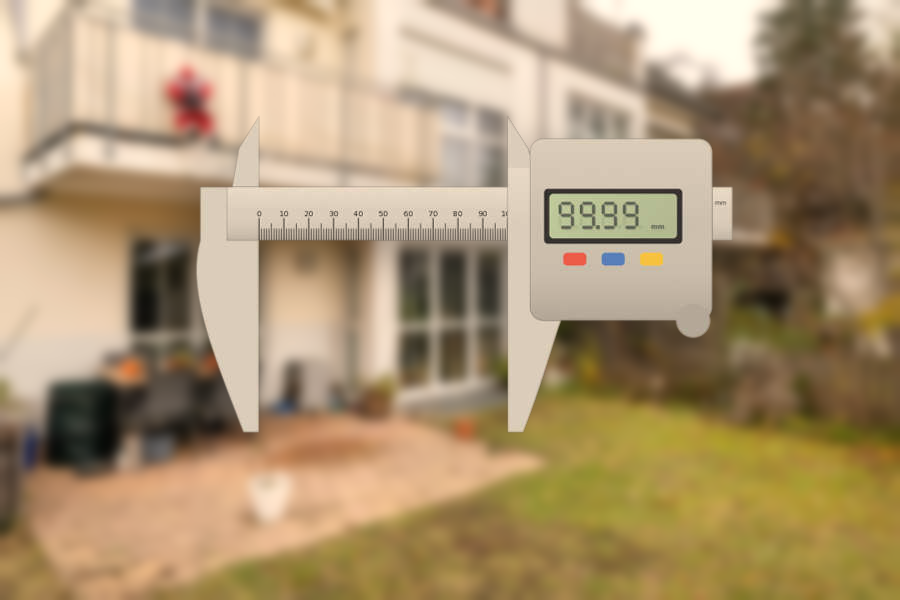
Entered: 99.99 mm
